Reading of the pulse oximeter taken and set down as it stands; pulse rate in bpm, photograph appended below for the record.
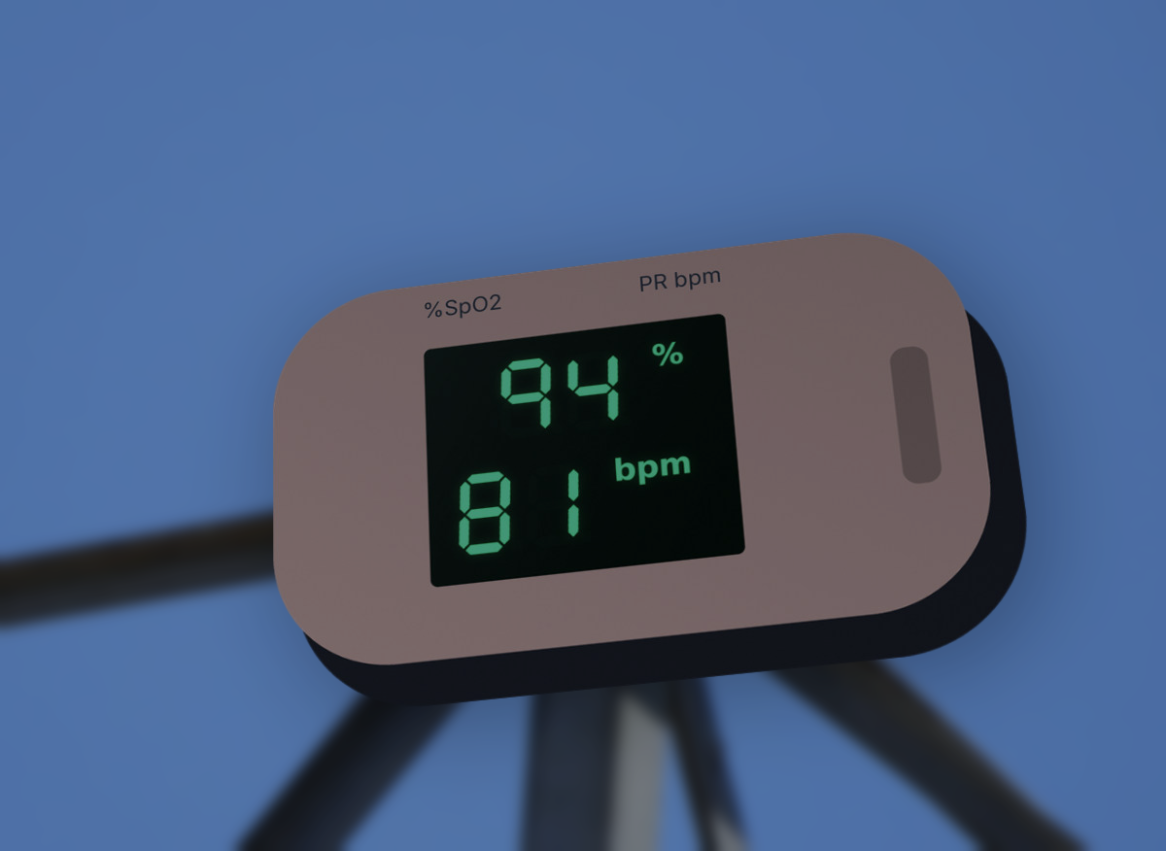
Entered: 81 bpm
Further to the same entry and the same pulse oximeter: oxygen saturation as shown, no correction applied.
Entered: 94 %
